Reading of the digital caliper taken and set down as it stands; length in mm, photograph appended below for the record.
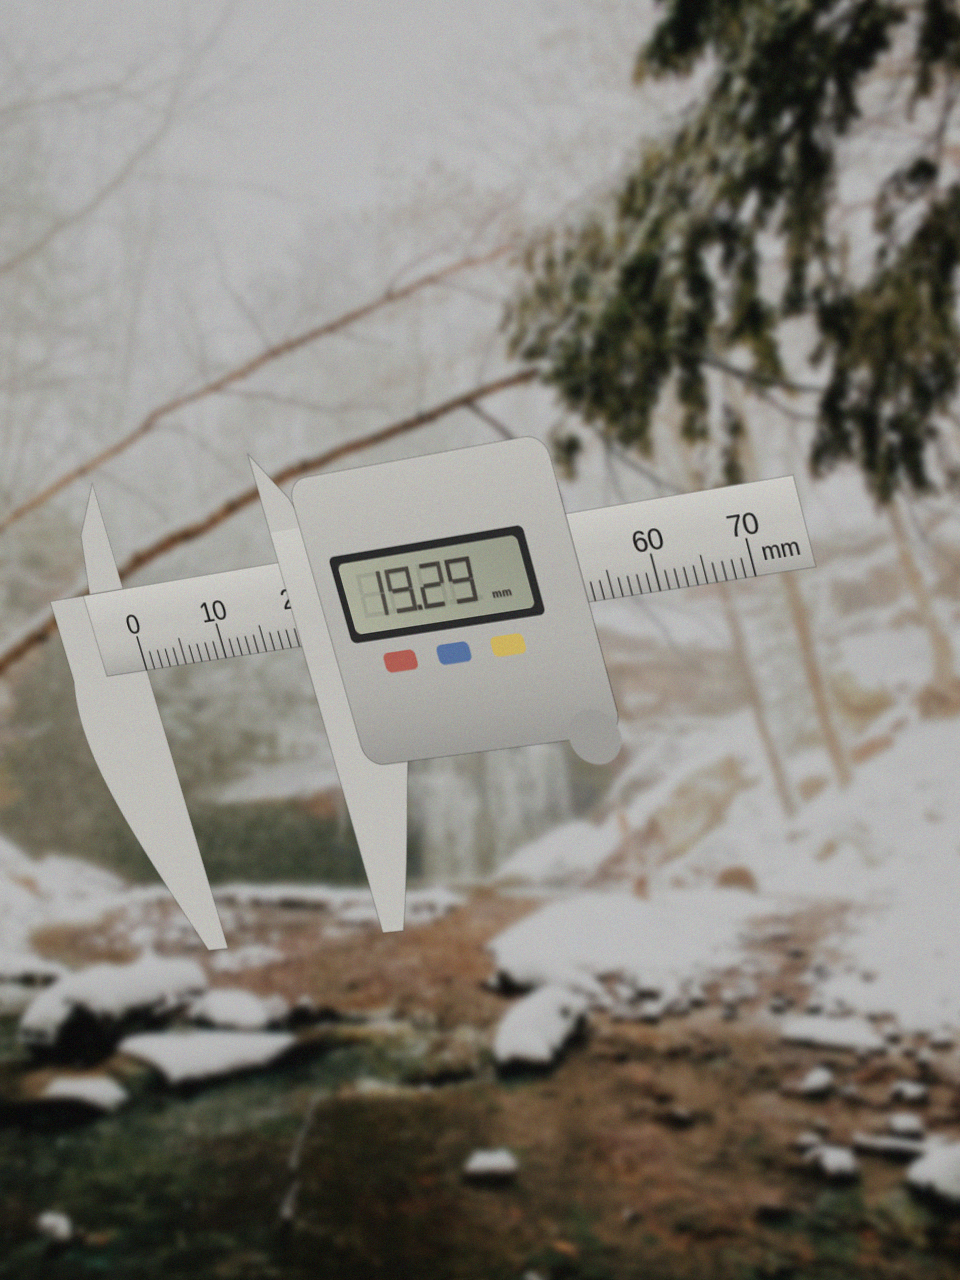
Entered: 19.29 mm
